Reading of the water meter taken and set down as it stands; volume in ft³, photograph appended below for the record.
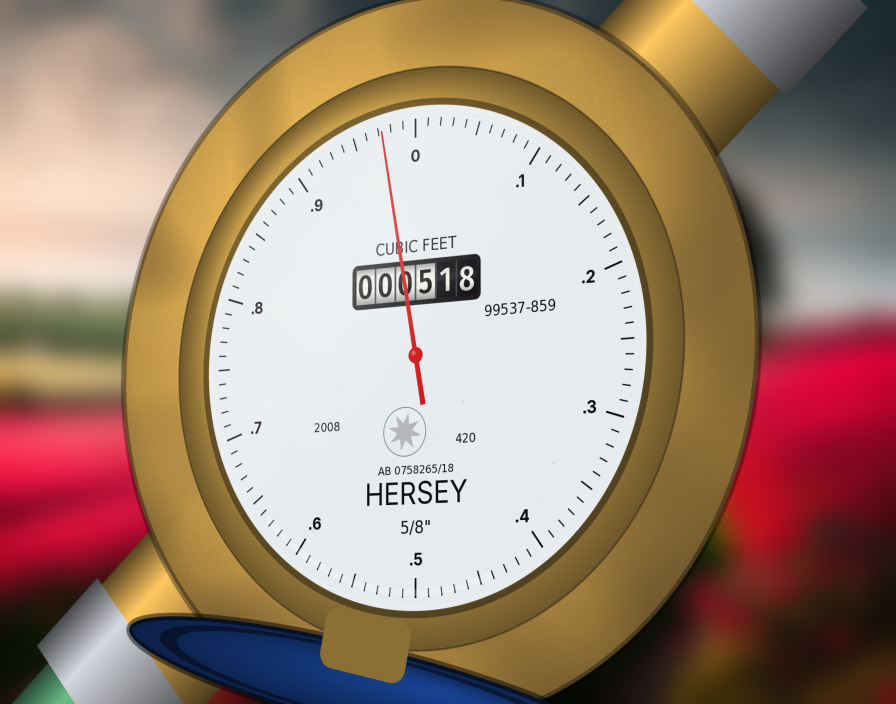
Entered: 517.97 ft³
